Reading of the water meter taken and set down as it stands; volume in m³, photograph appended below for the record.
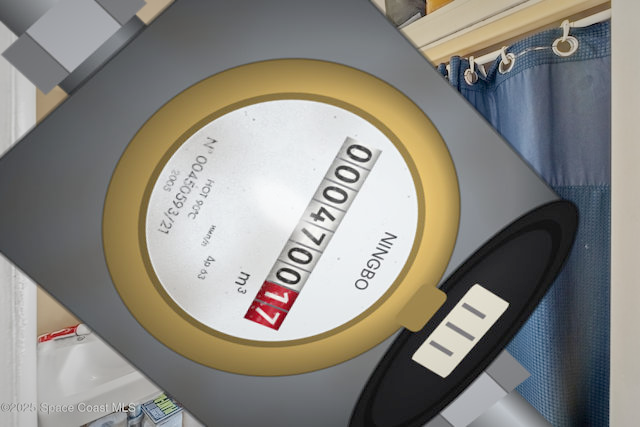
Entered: 4700.17 m³
